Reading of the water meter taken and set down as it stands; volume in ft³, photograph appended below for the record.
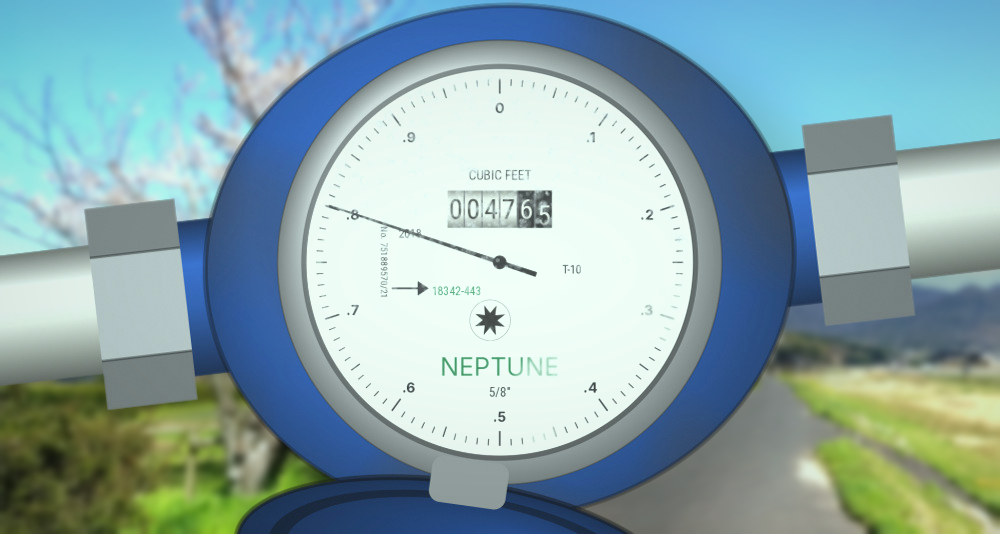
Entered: 4764.80 ft³
